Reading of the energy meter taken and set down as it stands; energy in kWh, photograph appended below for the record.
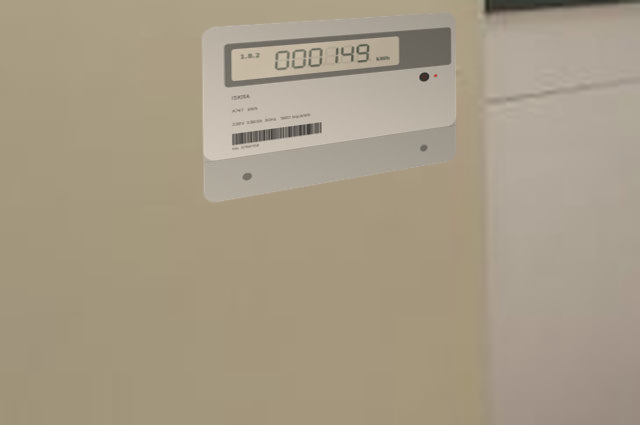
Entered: 149 kWh
